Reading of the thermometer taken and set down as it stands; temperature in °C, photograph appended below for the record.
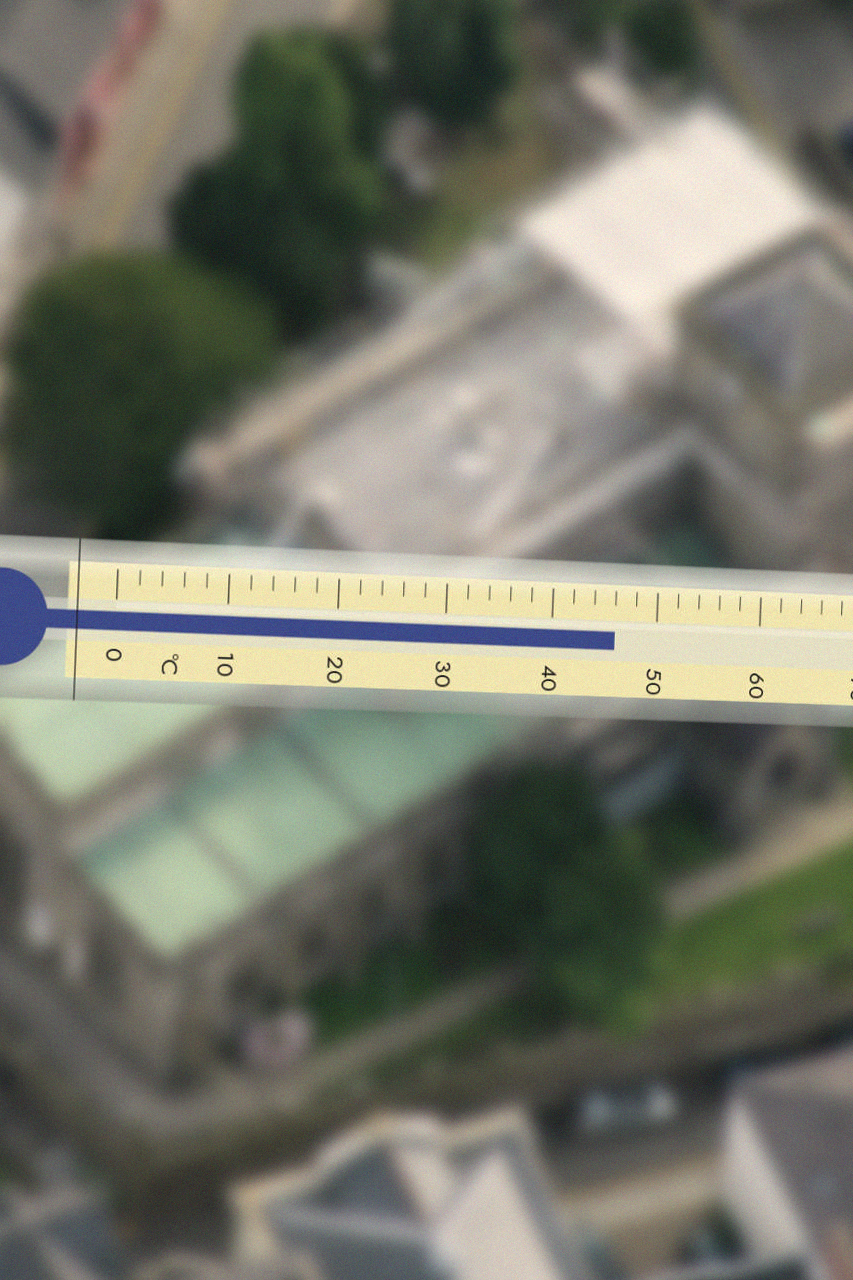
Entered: 46 °C
